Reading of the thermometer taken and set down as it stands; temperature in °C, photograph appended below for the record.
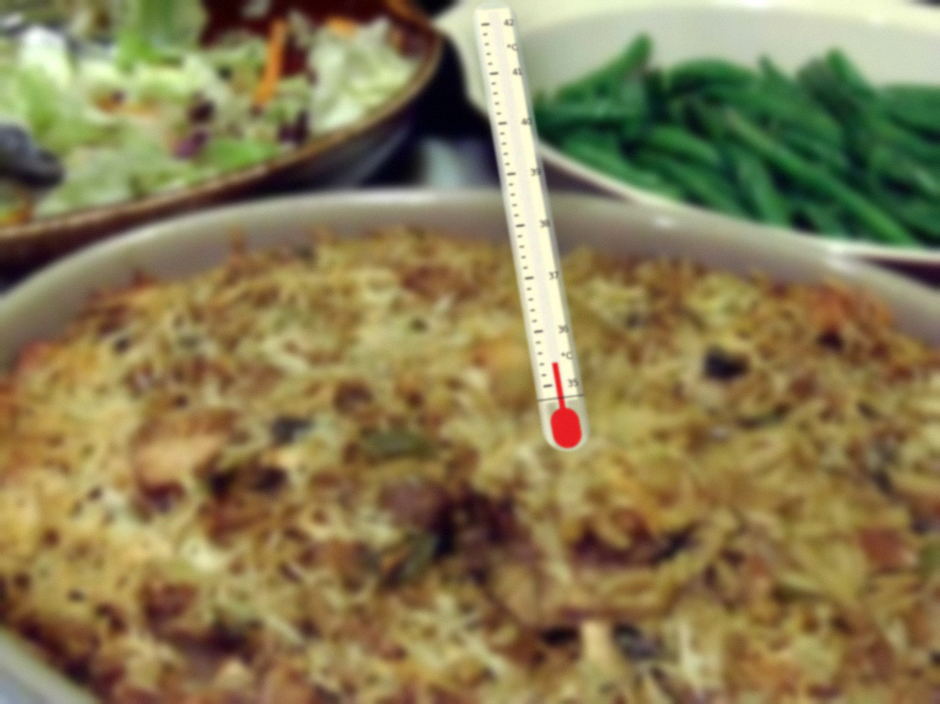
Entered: 35.4 °C
